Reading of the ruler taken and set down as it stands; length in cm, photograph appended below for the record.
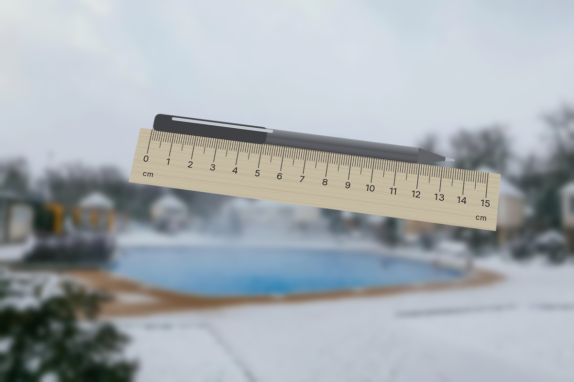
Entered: 13.5 cm
